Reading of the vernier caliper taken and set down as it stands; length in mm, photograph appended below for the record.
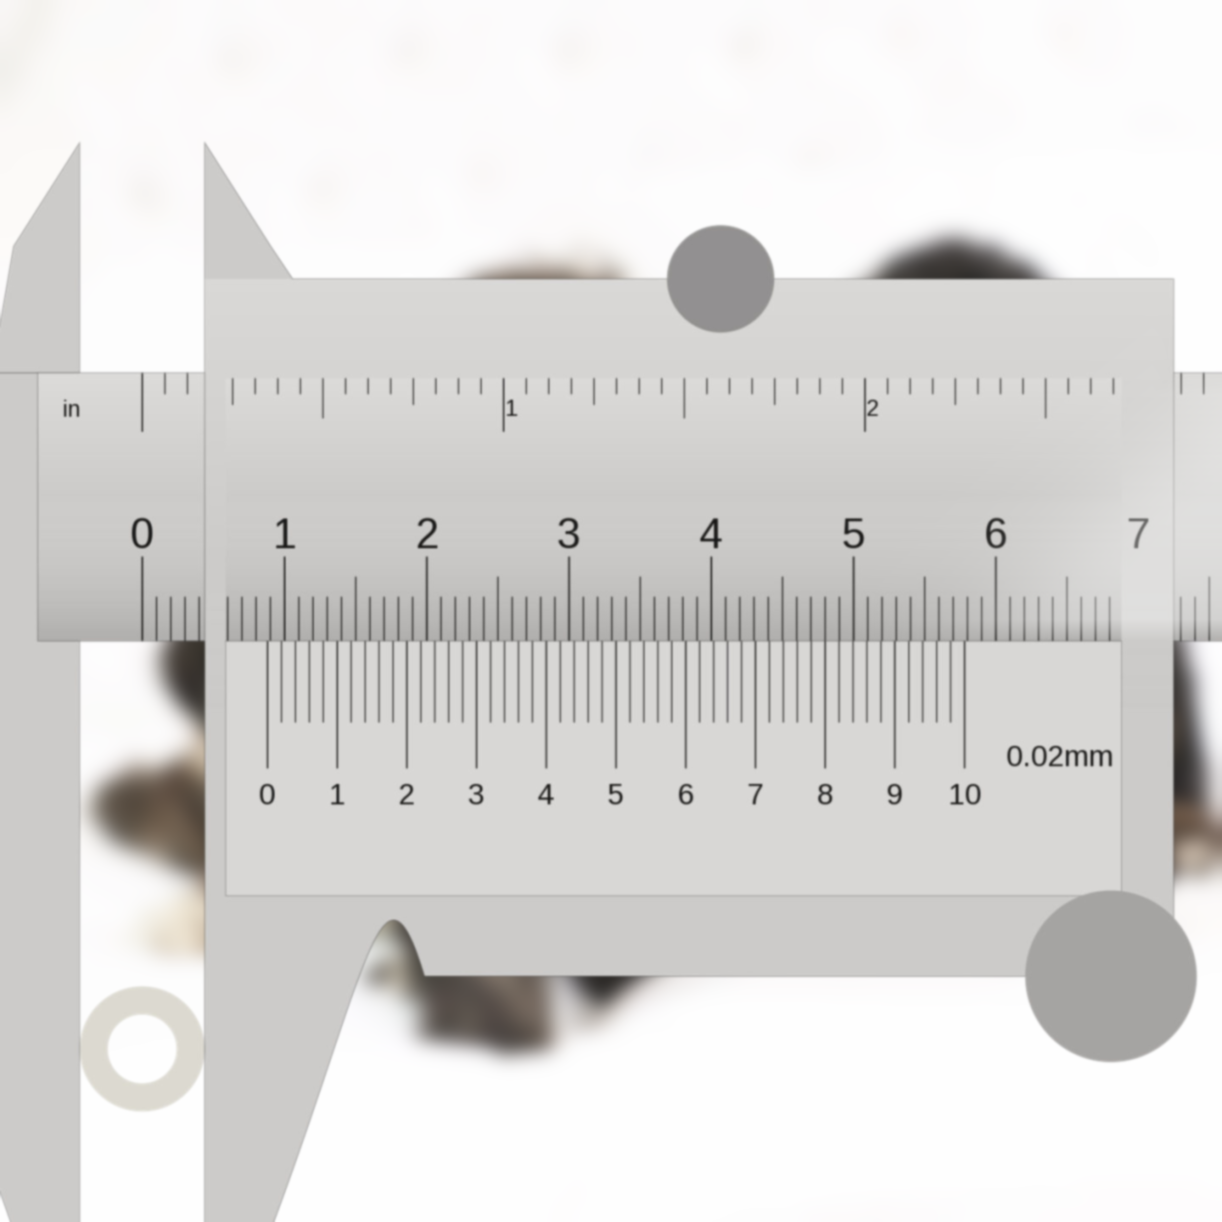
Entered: 8.8 mm
